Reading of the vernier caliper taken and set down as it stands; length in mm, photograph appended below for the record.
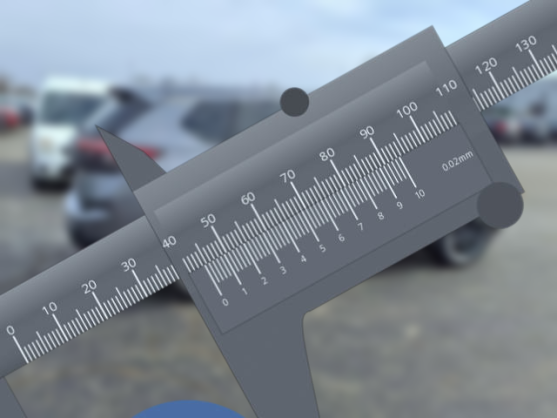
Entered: 44.5 mm
